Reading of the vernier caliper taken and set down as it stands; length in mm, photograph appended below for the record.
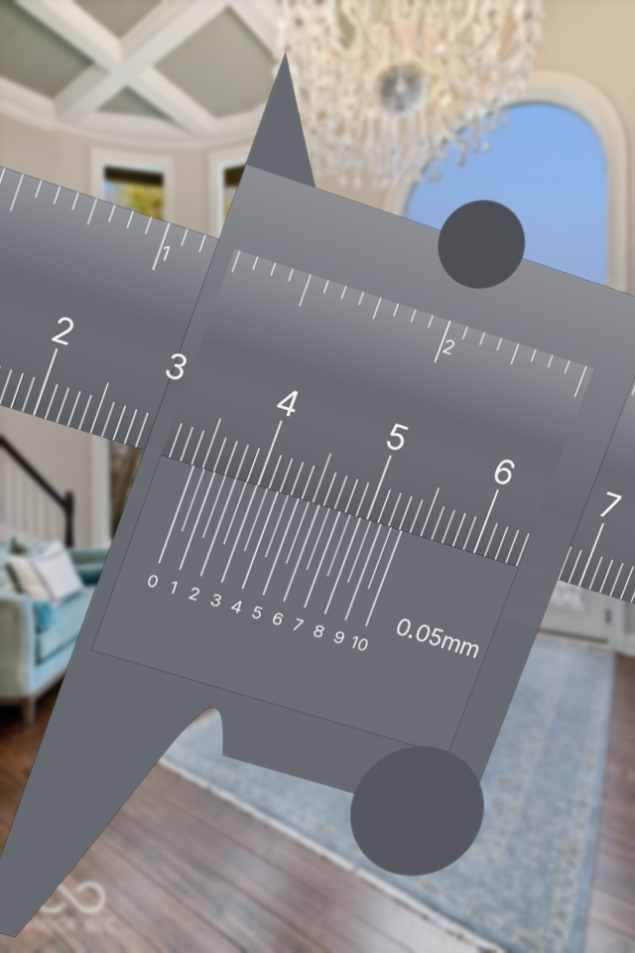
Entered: 34.2 mm
